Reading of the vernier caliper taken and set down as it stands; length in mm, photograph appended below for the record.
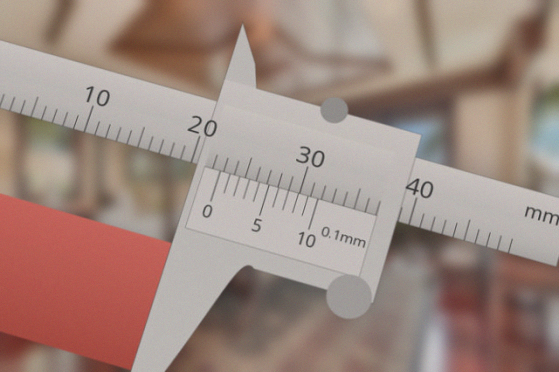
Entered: 22.7 mm
